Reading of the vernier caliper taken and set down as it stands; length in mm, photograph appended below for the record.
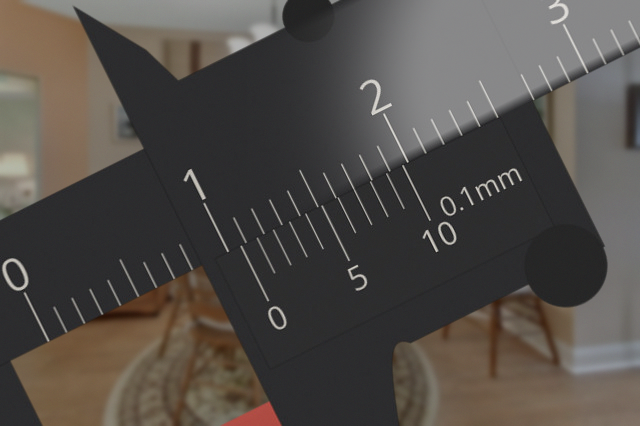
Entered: 10.7 mm
